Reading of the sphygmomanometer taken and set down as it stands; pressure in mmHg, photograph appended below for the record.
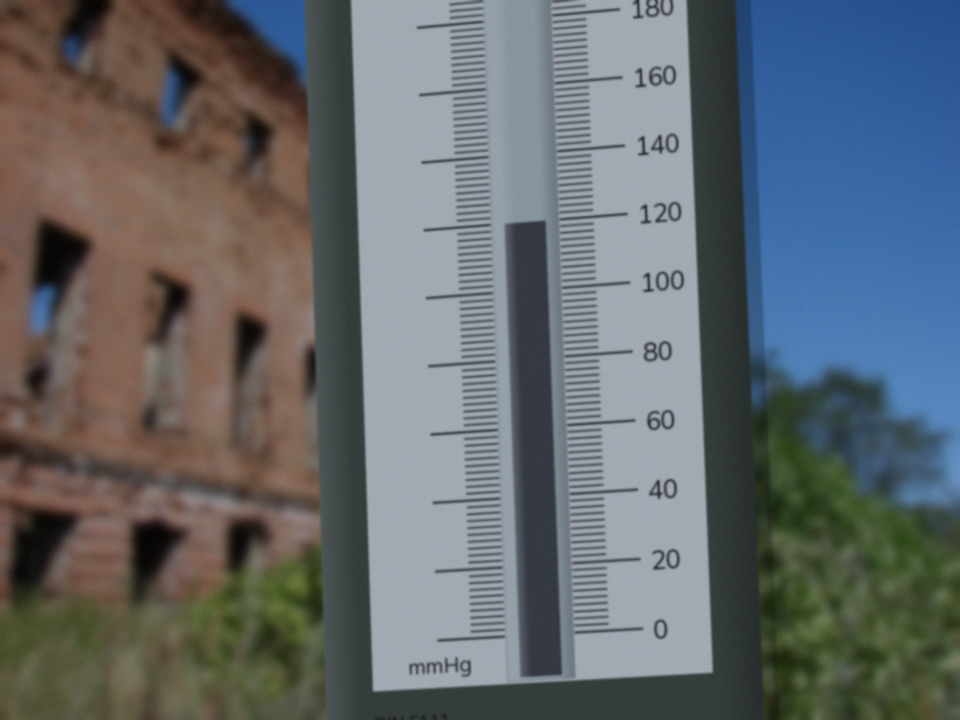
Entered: 120 mmHg
